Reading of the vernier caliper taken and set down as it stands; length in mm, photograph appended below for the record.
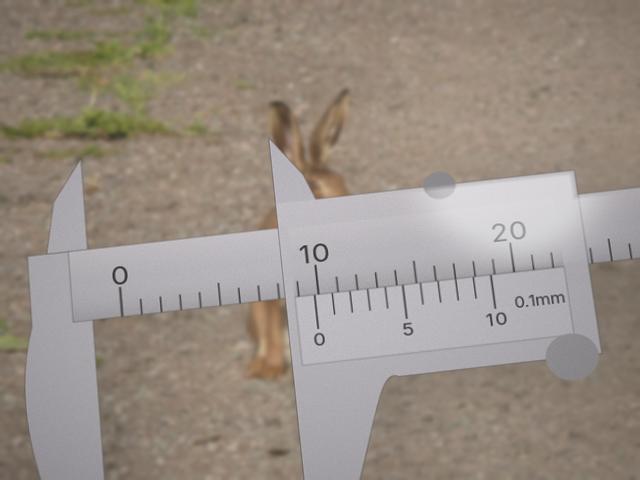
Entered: 9.8 mm
